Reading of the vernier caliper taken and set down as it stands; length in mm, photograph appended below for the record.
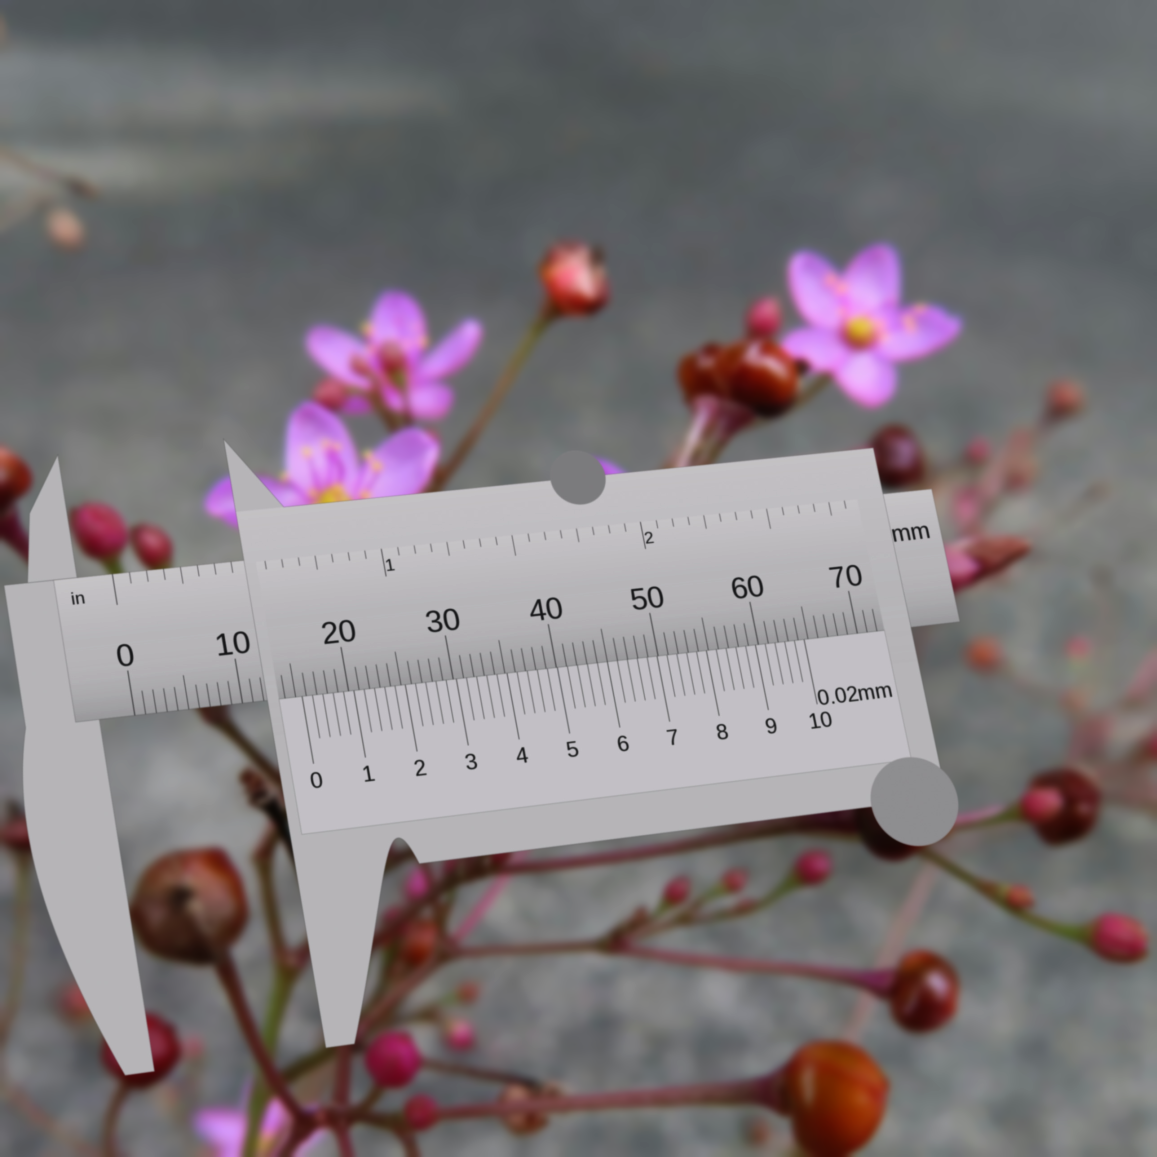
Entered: 15.6 mm
